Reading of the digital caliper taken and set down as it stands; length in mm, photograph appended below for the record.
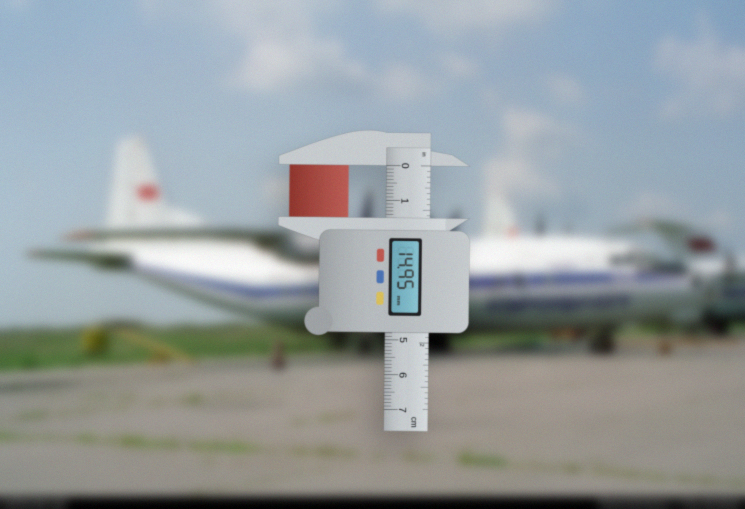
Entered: 14.95 mm
